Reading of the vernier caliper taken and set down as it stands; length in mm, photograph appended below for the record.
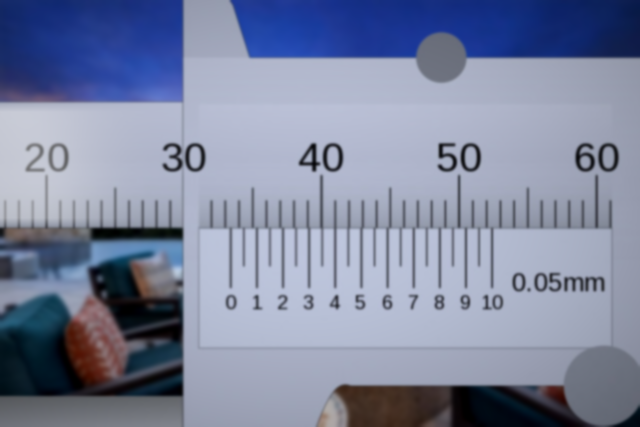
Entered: 33.4 mm
